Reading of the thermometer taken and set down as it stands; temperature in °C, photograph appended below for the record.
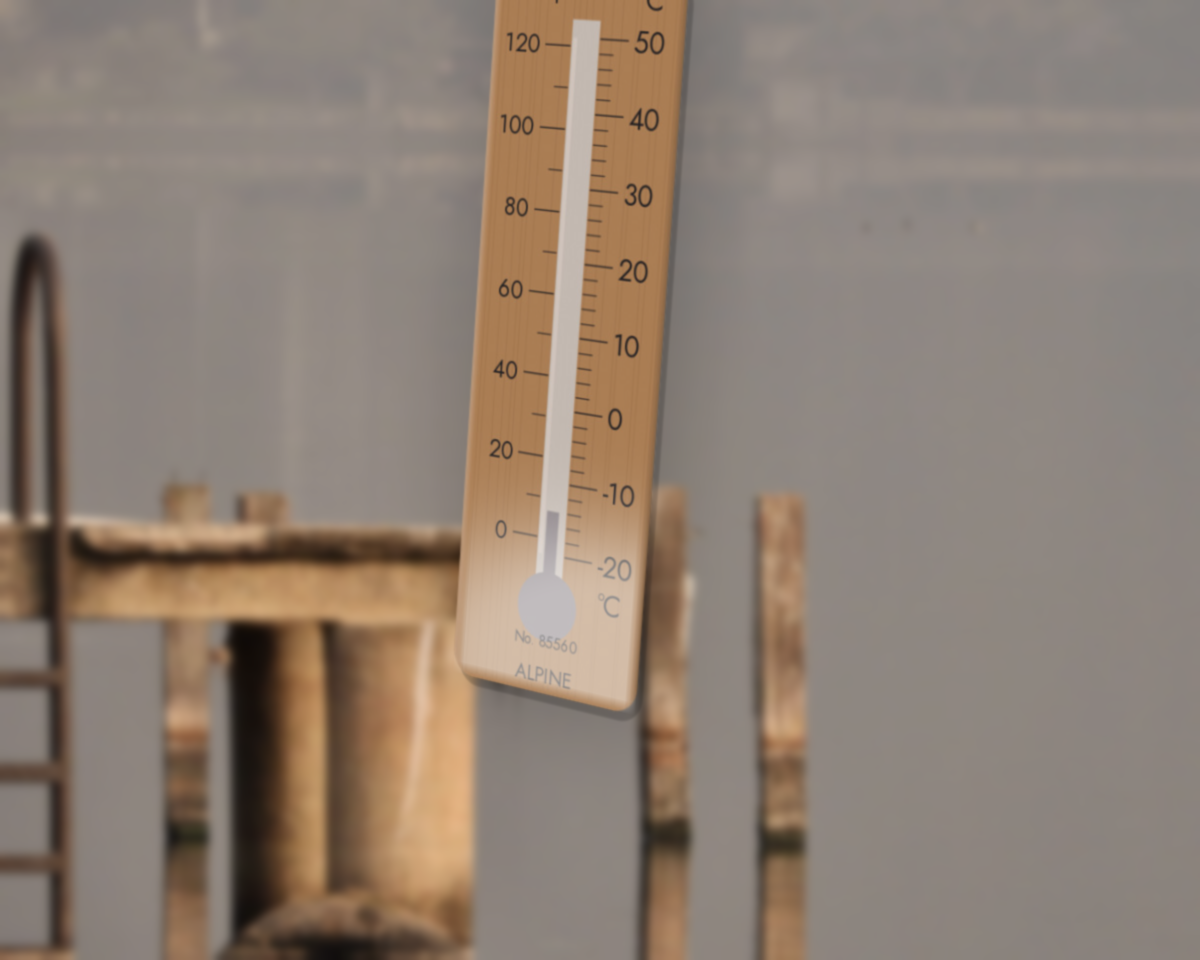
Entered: -14 °C
